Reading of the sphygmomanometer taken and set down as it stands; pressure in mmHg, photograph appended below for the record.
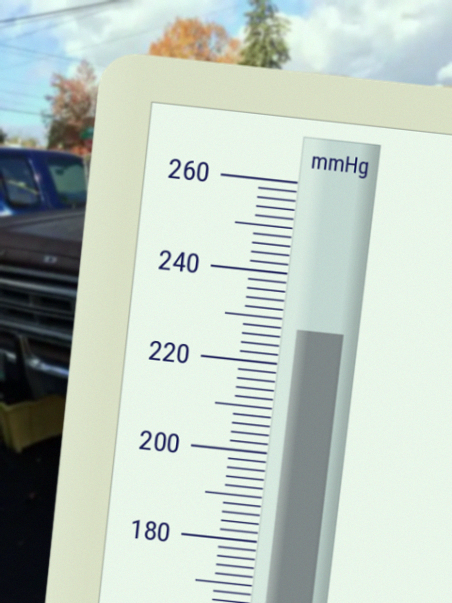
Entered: 228 mmHg
